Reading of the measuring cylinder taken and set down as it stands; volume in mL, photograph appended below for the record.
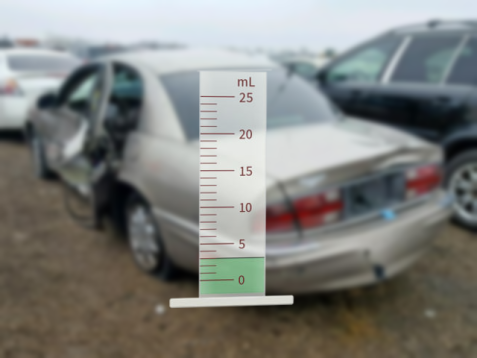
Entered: 3 mL
